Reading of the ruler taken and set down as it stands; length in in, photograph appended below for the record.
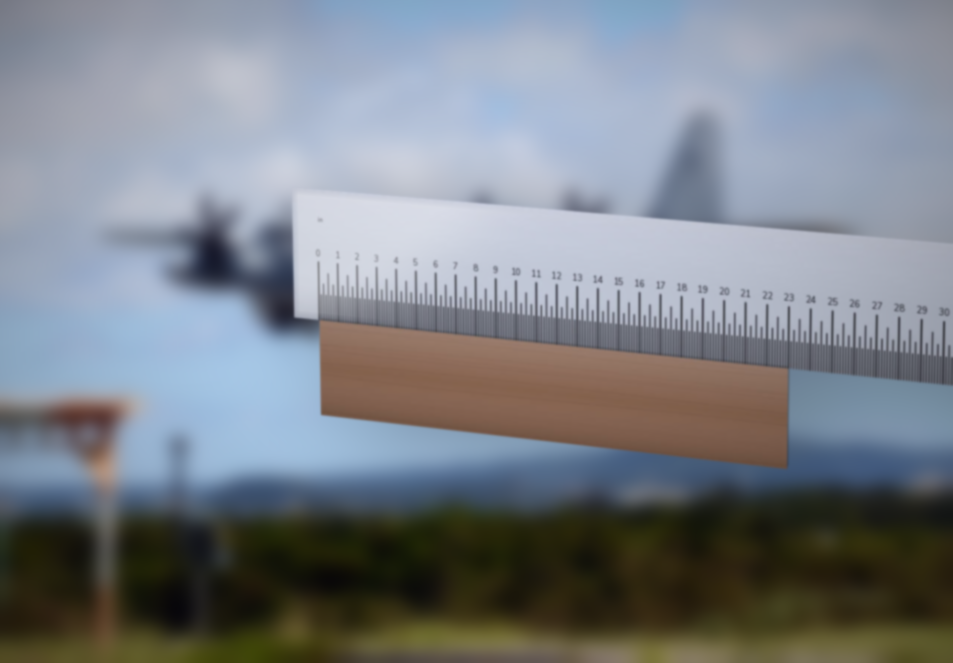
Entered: 23 in
